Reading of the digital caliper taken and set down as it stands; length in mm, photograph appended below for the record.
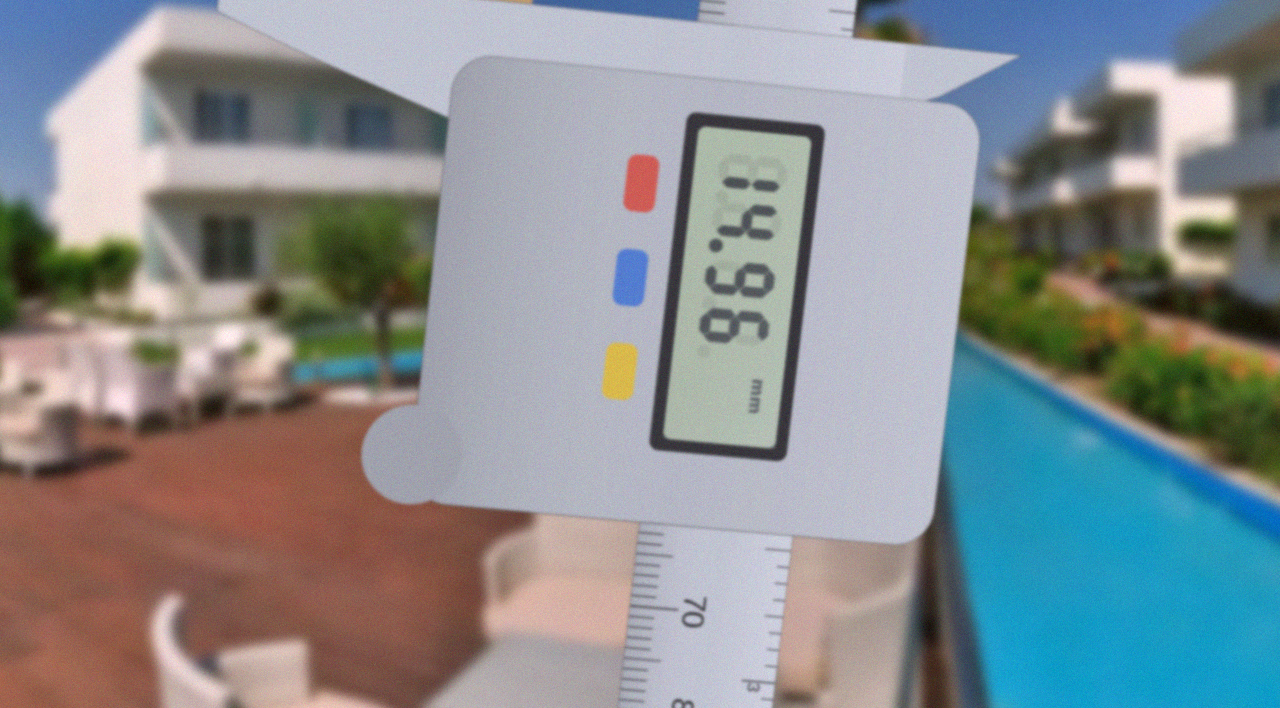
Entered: 14.96 mm
